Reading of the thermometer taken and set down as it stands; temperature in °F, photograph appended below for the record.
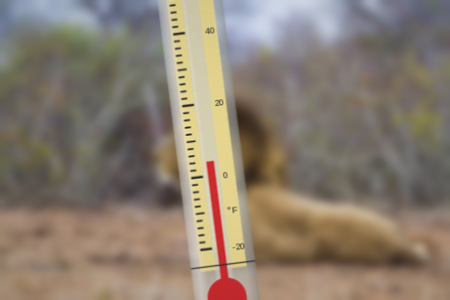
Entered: 4 °F
